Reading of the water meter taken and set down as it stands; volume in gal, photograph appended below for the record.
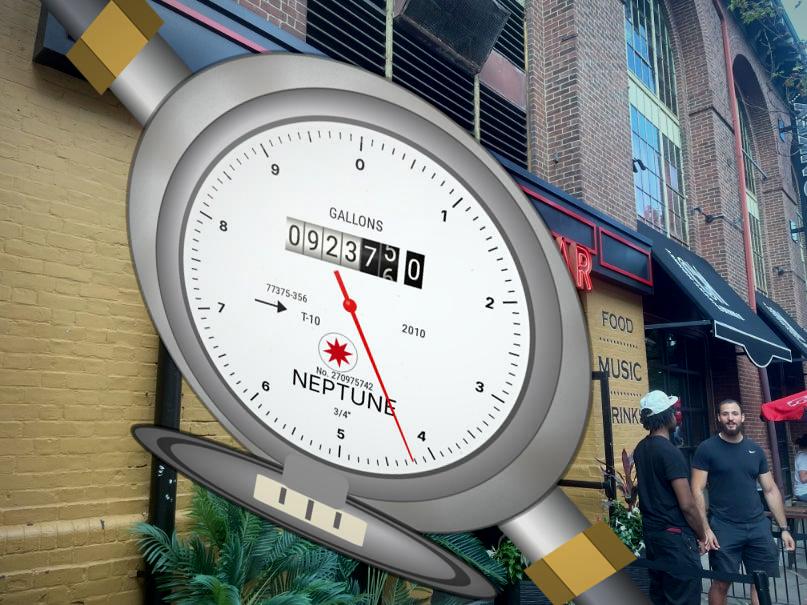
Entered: 923754.2 gal
